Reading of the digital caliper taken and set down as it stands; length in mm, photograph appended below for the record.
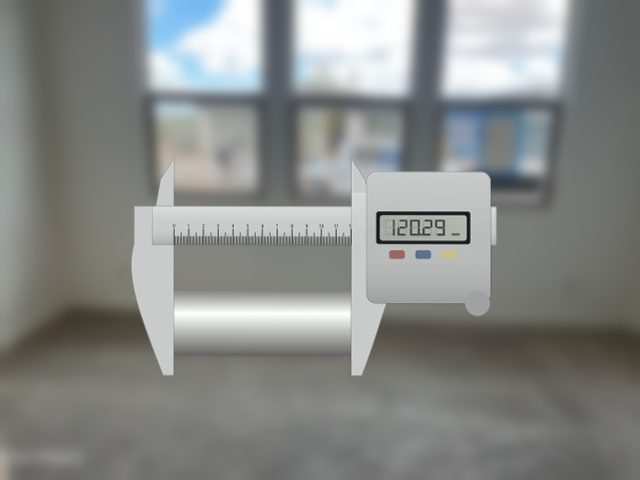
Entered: 120.29 mm
